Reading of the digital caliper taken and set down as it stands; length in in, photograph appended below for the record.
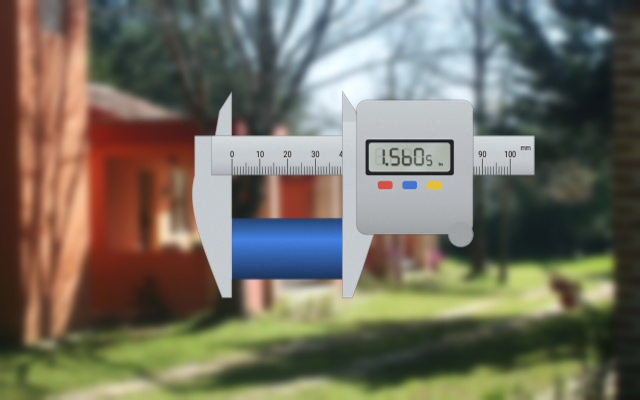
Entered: 1.5605 in
